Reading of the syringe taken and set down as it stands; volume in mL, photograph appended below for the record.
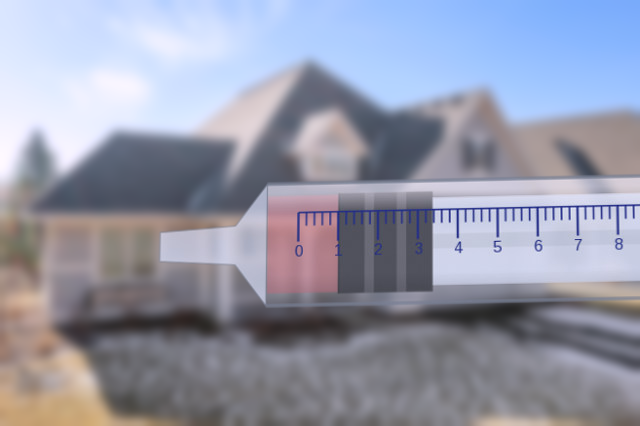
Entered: 1 mL
